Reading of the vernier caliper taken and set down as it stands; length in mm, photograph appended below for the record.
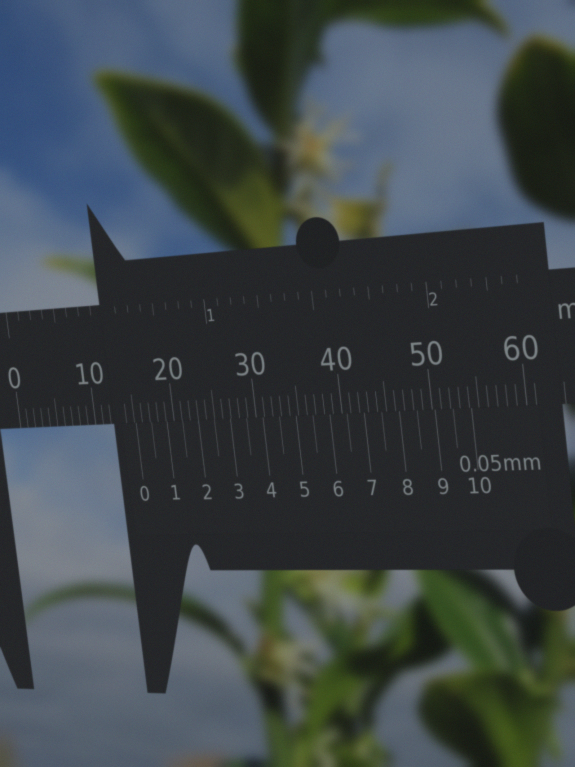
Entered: 15.2 mm
